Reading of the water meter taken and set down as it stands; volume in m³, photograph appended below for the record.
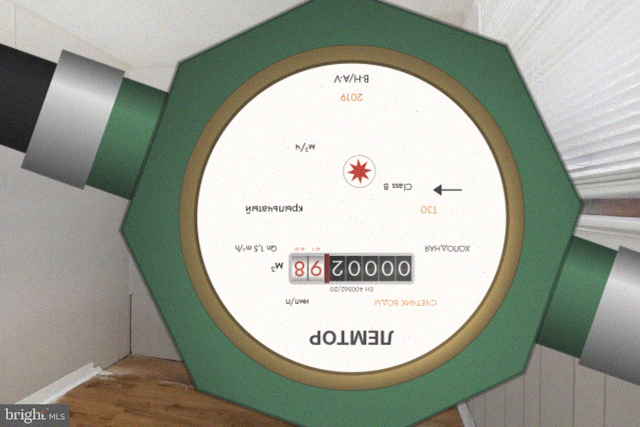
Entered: 2.98 m³
